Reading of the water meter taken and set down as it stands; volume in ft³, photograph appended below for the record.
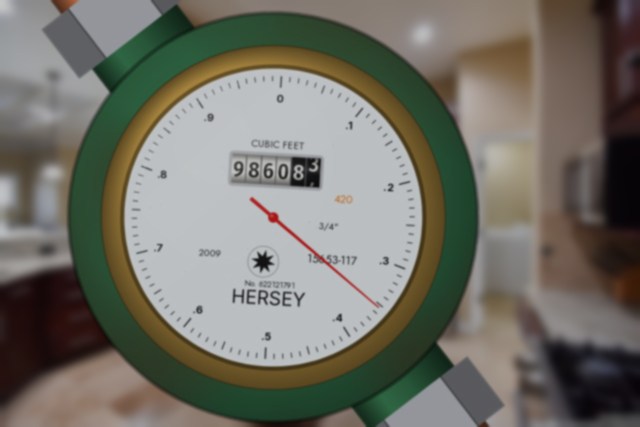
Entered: 986083.35 ft³
